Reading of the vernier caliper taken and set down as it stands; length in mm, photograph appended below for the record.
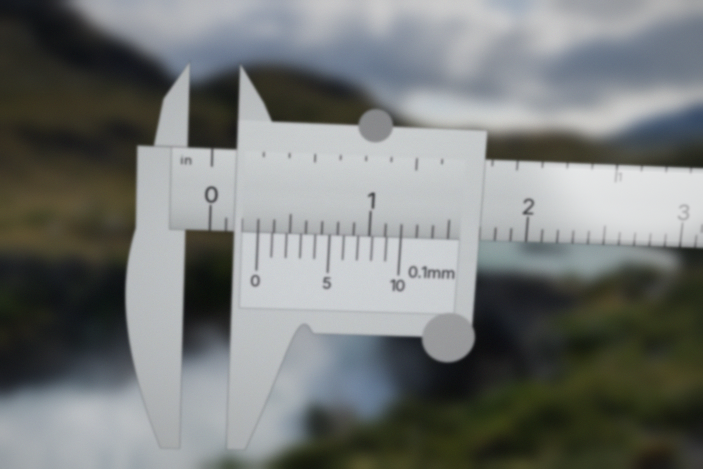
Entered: 3.0 mm
